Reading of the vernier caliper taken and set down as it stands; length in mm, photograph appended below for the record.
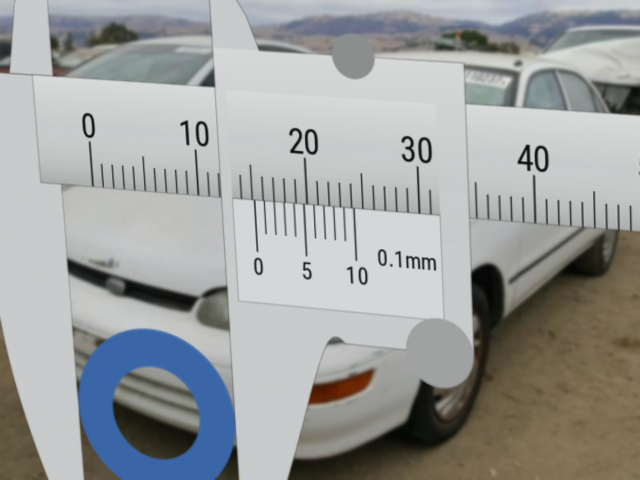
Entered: 15.2 mm
